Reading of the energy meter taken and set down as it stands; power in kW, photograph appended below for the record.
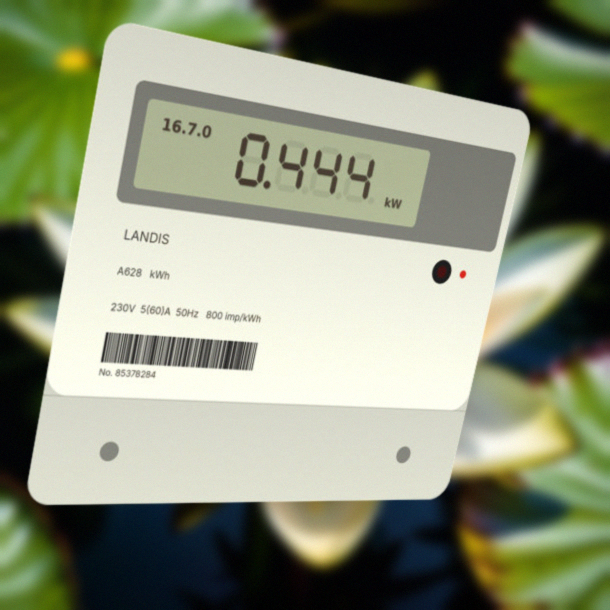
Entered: 0.444 kW
